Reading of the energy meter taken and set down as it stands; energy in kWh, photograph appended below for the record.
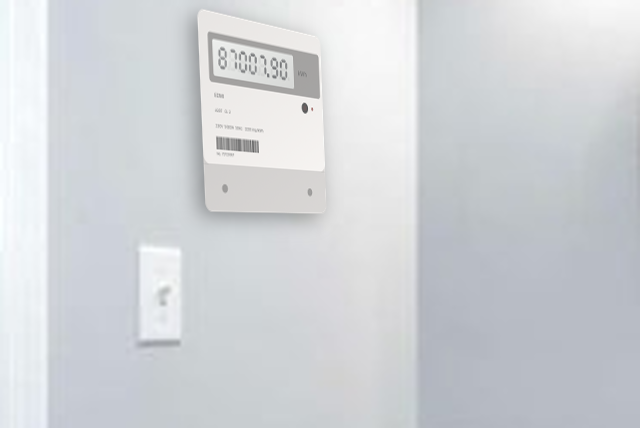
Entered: 87007.90 kWh
